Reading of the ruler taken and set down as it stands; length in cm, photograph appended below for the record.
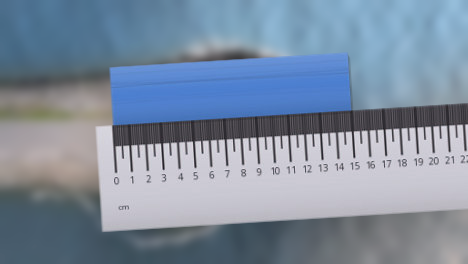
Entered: 15 cm
